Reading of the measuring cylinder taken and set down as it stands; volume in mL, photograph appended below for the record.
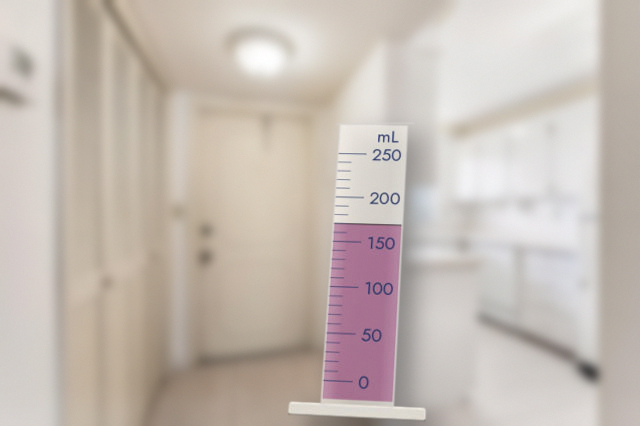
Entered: 170 mL
